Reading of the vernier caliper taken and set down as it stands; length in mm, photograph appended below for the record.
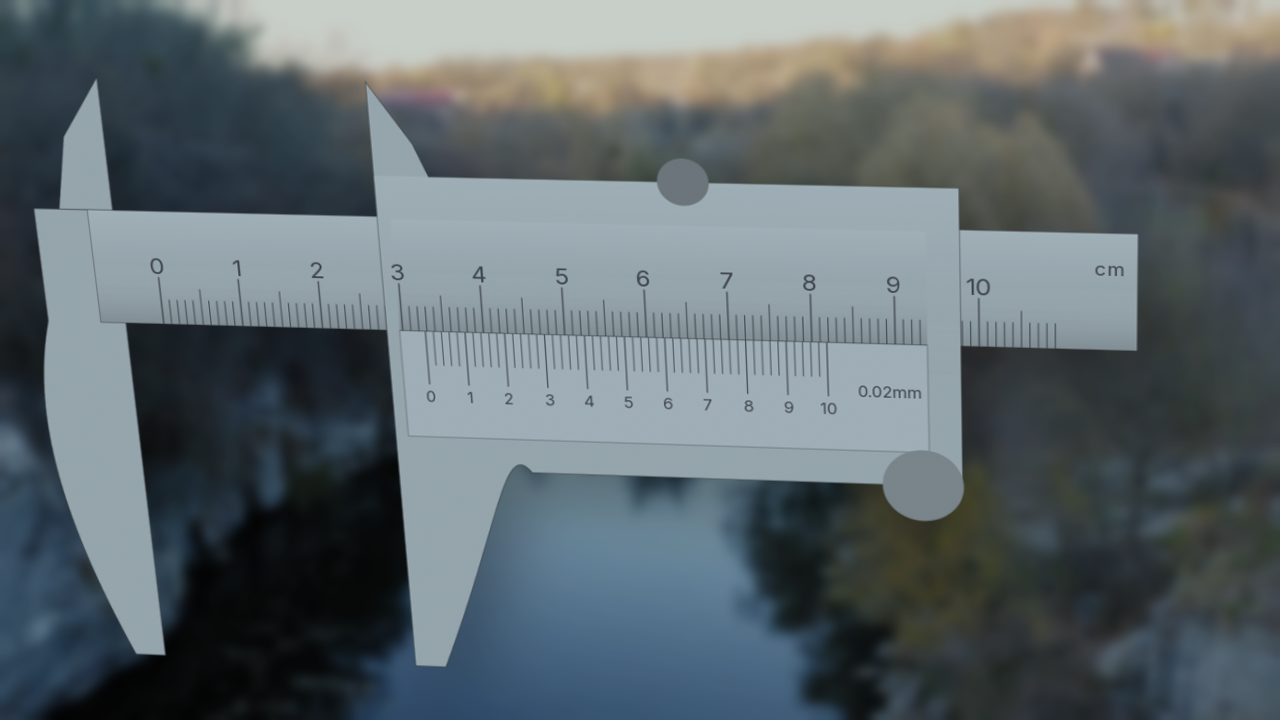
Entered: 32.8 mm
